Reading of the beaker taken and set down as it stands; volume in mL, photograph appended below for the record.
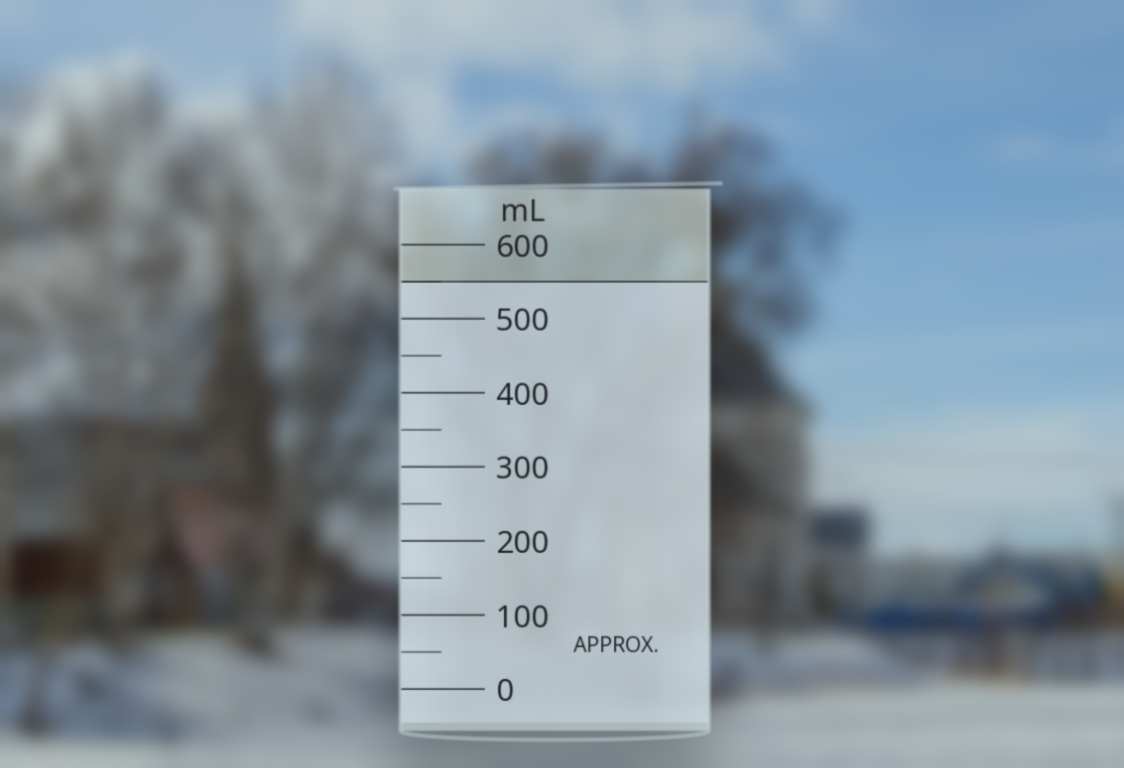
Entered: 550 mL
